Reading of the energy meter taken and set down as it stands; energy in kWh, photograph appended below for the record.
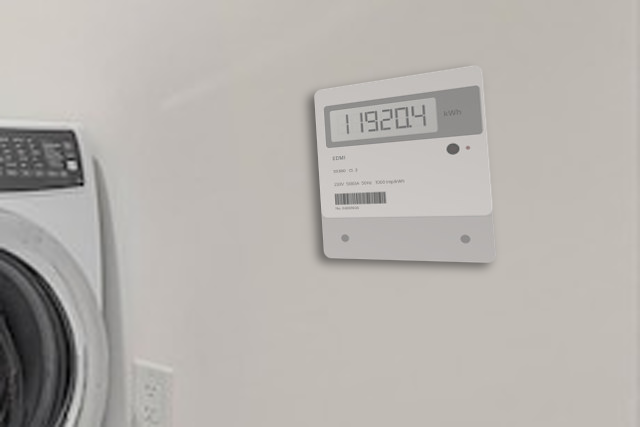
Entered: 11920.4 kWh
